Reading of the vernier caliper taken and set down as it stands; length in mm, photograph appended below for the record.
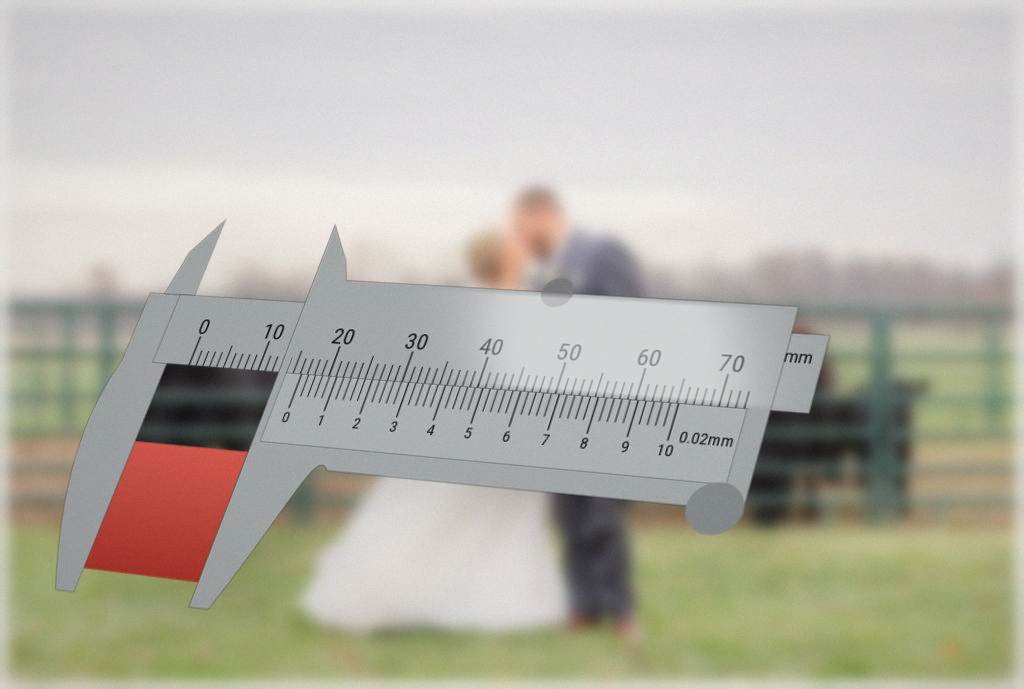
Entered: 16.2 mm
